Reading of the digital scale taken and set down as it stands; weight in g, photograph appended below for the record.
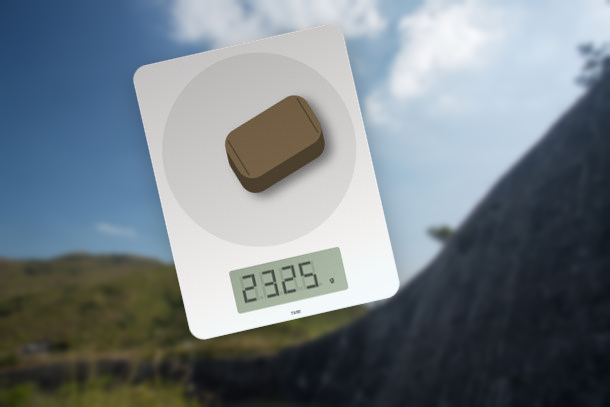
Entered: 2325 g
